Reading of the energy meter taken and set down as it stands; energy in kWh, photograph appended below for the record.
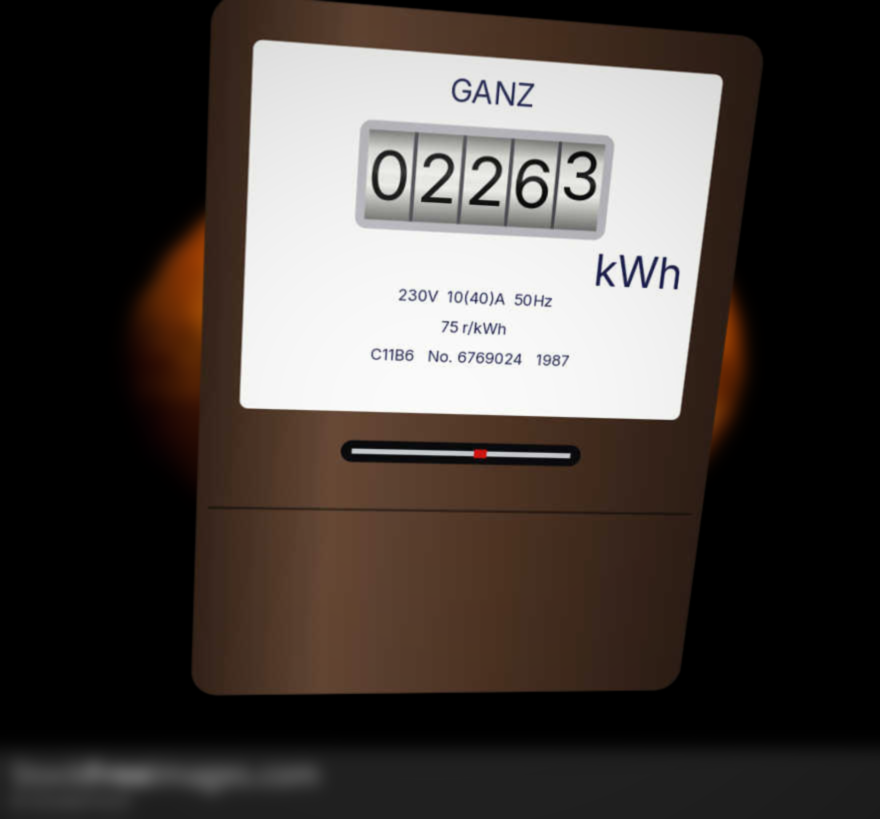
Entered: 2263 kWh
